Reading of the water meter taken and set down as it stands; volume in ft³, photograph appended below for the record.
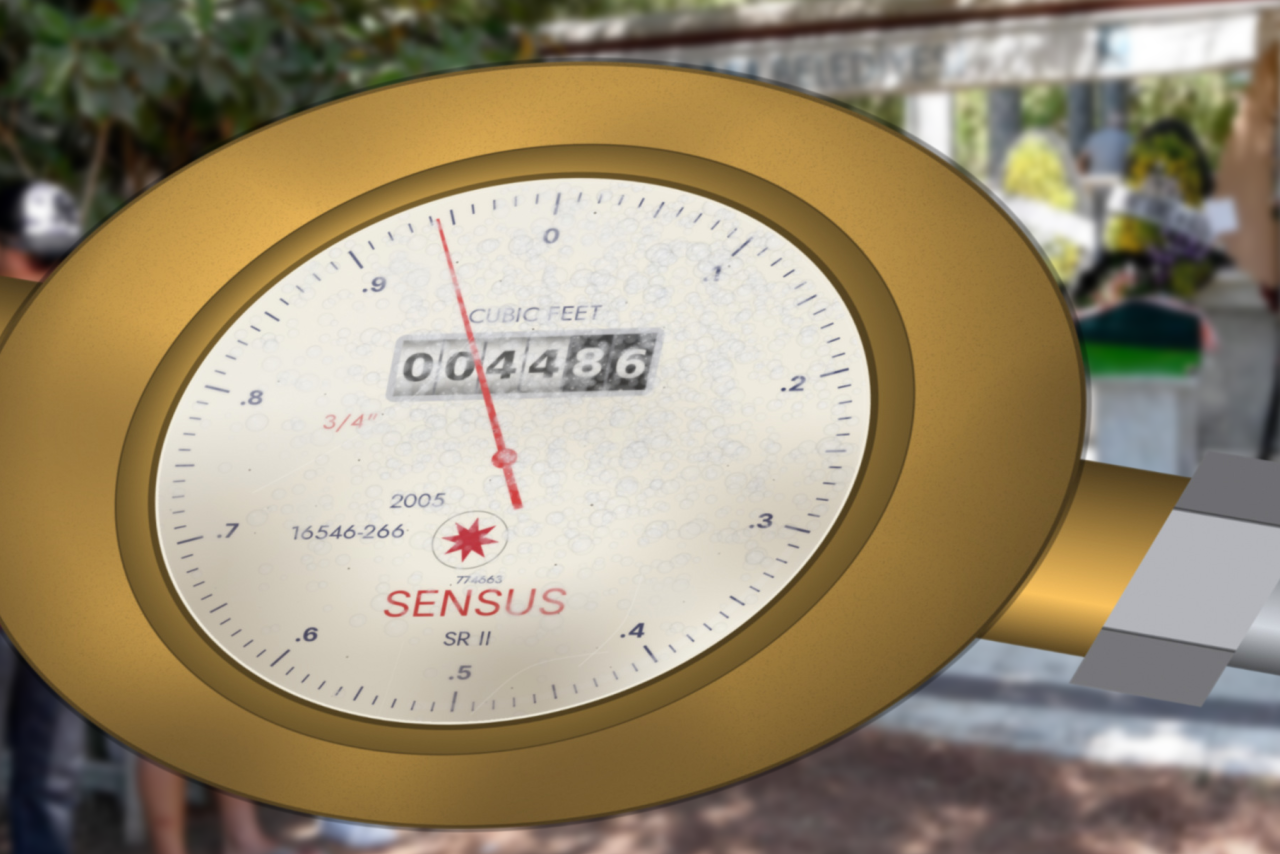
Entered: 4485.94 ft³
